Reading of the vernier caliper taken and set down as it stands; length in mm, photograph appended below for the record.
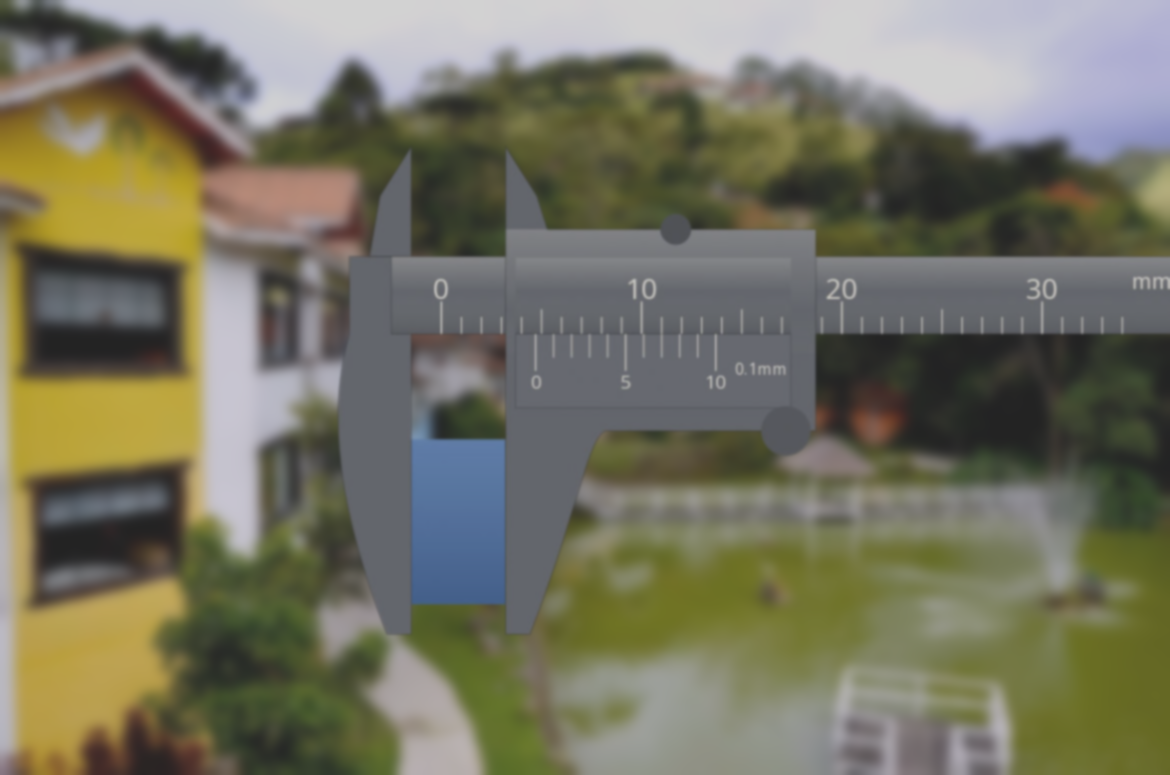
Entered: 4.7 mm
